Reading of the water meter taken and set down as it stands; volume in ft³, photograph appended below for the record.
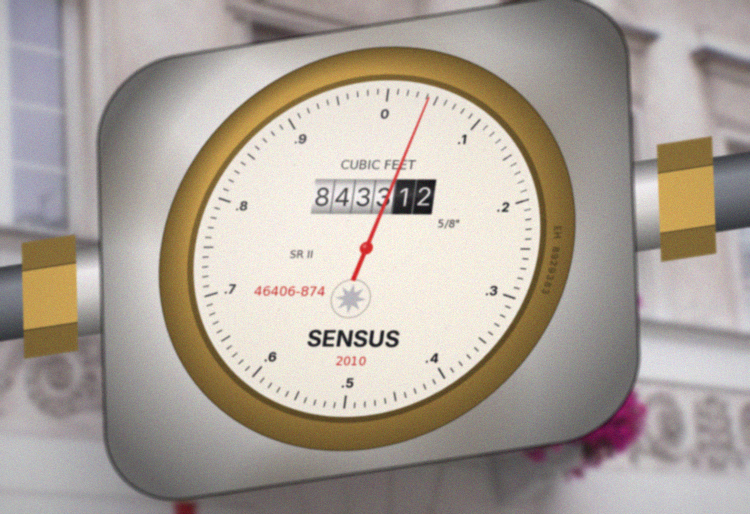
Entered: 843312.04 ft³
